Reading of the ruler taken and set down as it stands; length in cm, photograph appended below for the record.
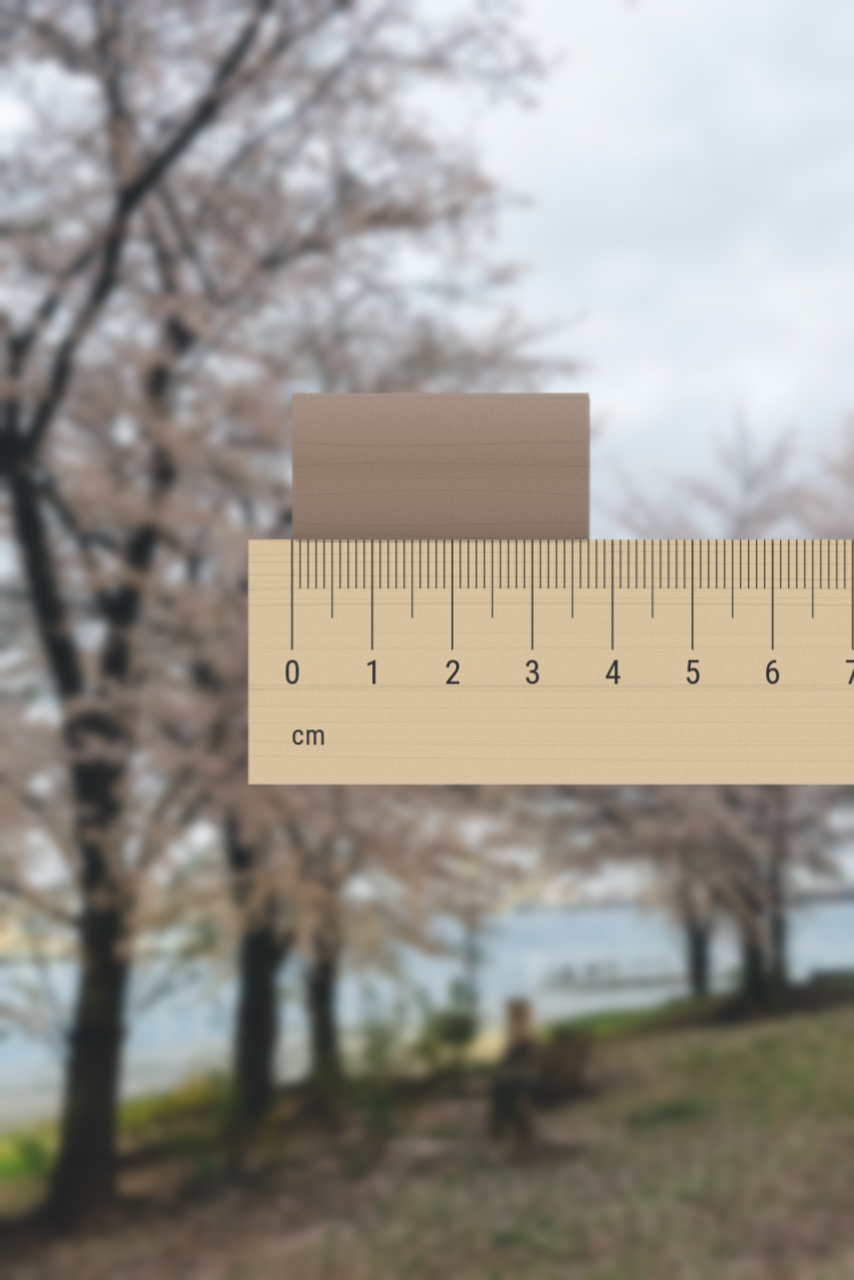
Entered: 3.7 cm
